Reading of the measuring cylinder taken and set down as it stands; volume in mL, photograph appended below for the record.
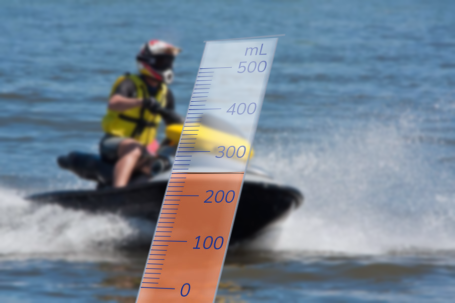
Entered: 250 mL
